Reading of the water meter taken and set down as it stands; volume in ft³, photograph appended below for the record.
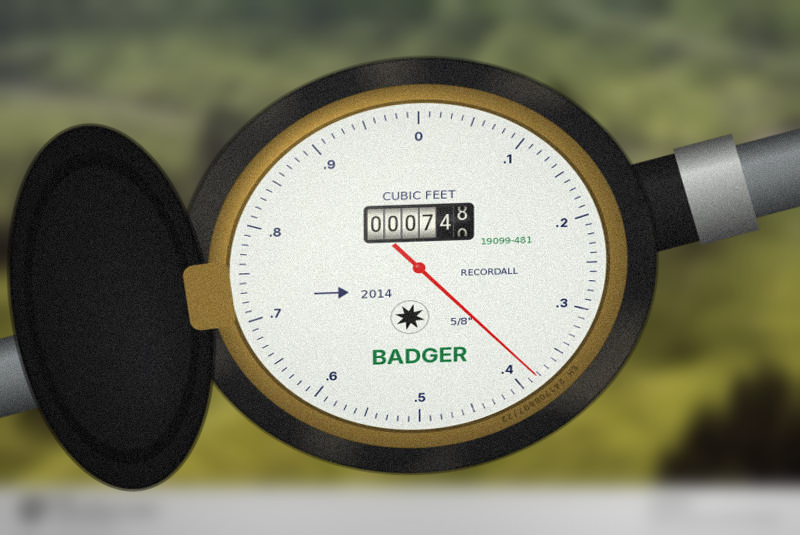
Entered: 748.38 ft³
